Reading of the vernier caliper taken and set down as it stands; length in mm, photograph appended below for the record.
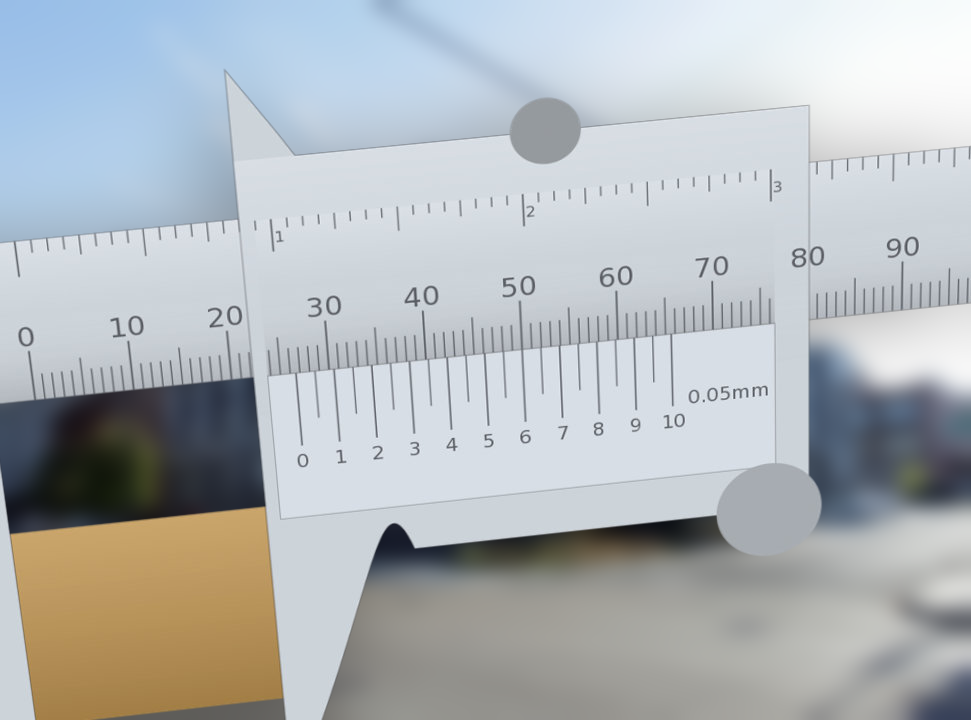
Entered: 26.6 mm
